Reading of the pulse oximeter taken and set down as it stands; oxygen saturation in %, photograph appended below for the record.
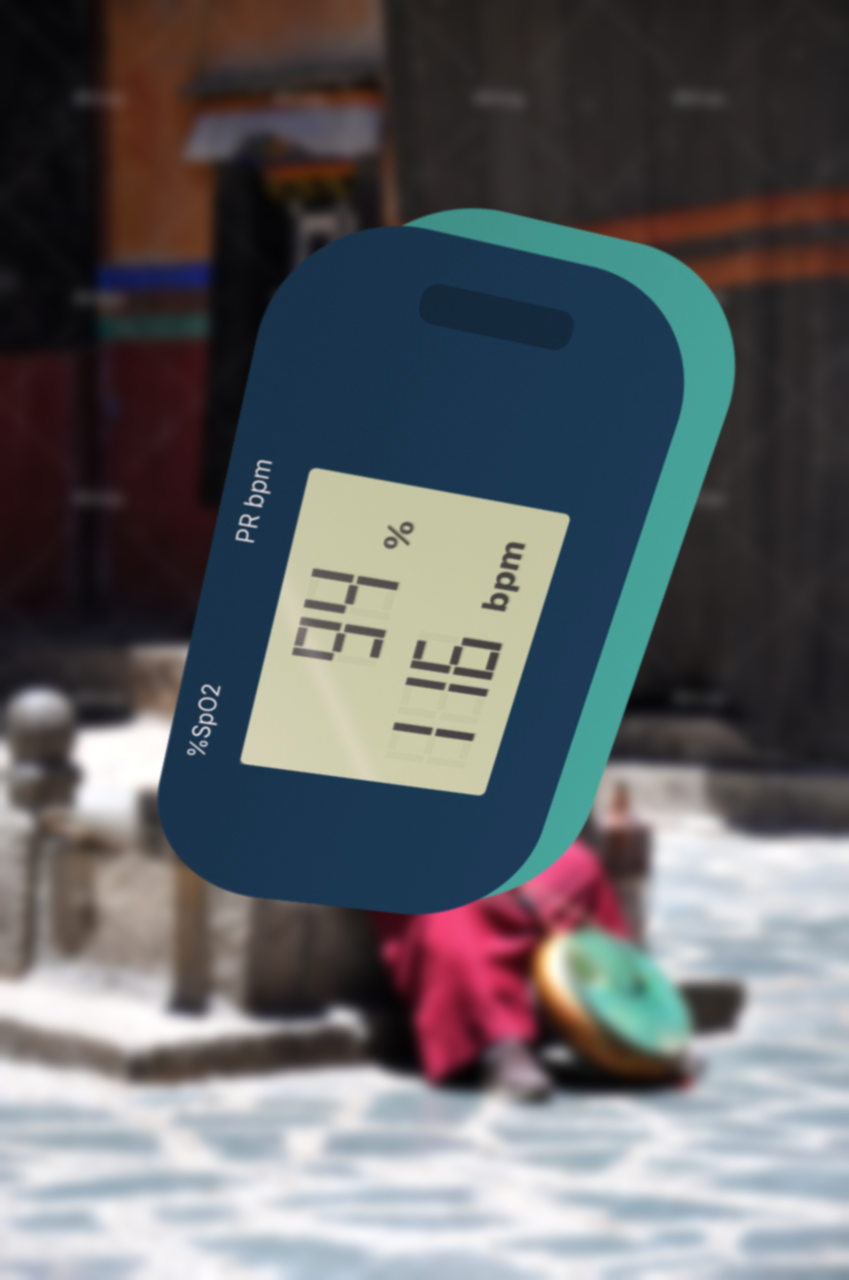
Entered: 94 %
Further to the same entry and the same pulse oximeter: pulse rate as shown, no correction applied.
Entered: 116 bpm
